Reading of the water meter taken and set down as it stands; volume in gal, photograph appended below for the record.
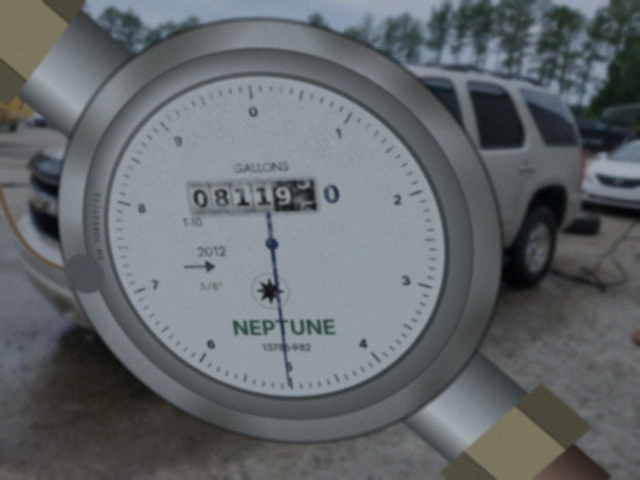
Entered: 811955.0 gal
